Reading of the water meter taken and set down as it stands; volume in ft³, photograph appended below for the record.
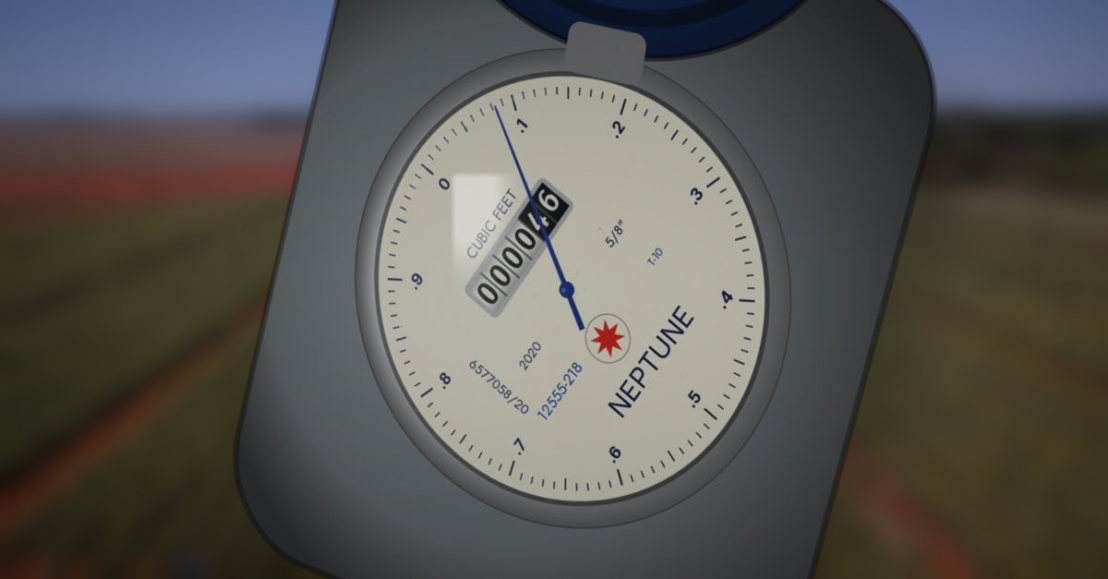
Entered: 46.08 ft³
